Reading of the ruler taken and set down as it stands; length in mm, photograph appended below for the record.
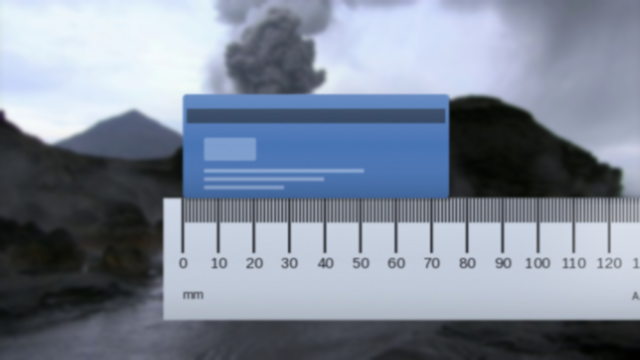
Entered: 75 mm
